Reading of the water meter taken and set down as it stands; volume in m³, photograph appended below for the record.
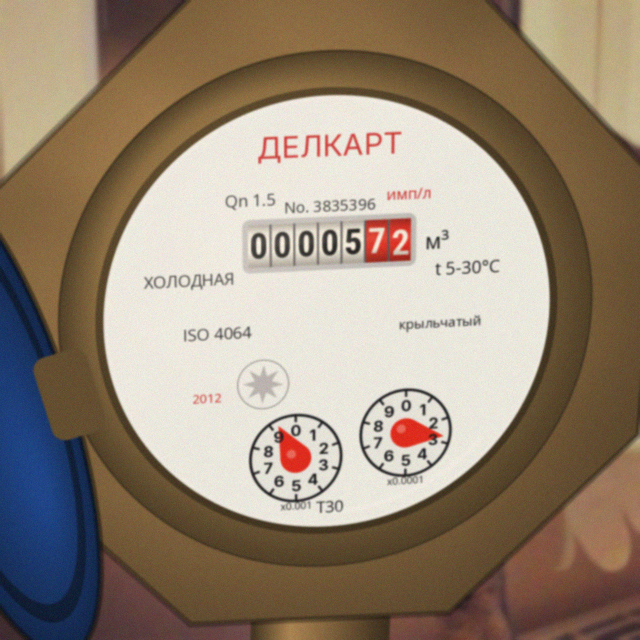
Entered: 5.7192 m³
